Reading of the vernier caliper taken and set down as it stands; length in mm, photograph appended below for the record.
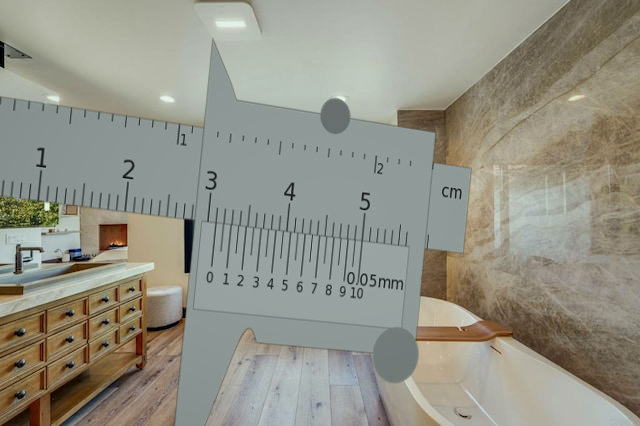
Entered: 31.0 mm
